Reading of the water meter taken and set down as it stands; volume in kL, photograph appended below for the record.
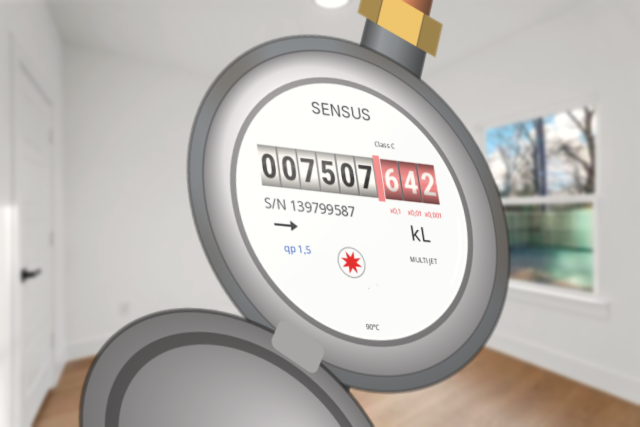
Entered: 7507.642 kL
